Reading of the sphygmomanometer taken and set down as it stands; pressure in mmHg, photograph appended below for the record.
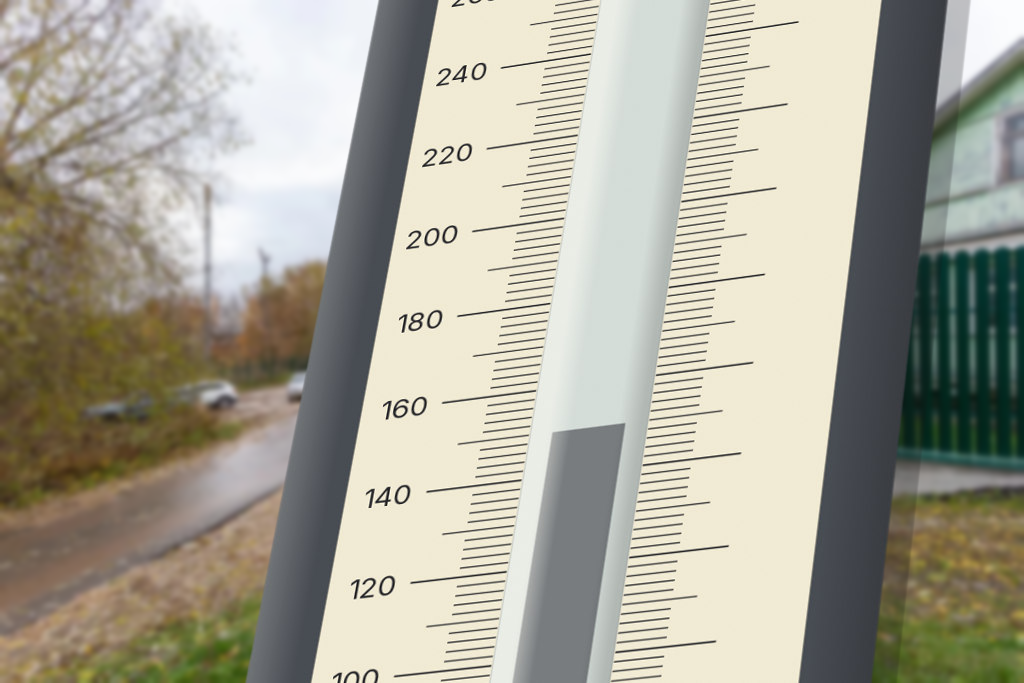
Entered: 150 mmHg
